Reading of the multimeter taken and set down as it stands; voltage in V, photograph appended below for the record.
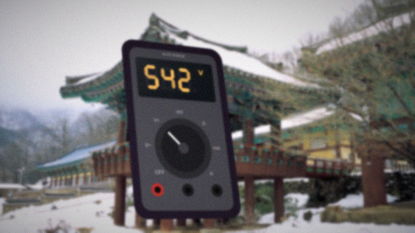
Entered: 542 V
